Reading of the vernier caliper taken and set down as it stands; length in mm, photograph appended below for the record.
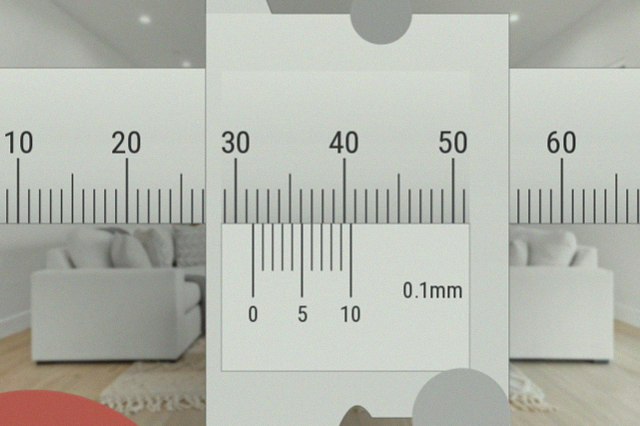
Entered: 31.6 mm
